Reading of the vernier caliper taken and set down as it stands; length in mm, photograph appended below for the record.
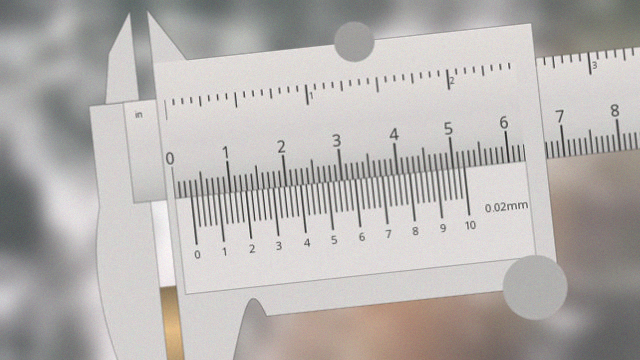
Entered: 3.0 mm
